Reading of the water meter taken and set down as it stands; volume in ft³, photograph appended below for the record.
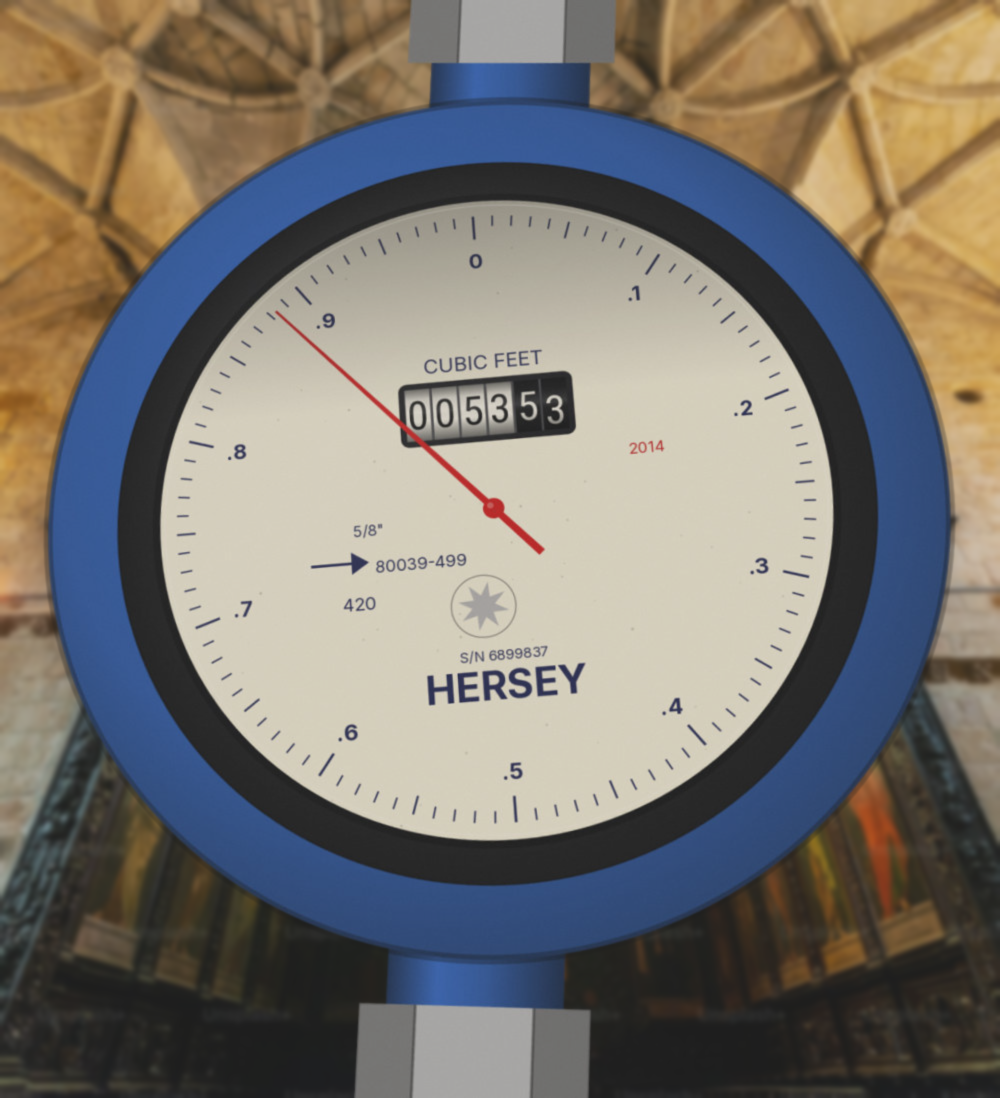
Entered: 5352.88 ft³
